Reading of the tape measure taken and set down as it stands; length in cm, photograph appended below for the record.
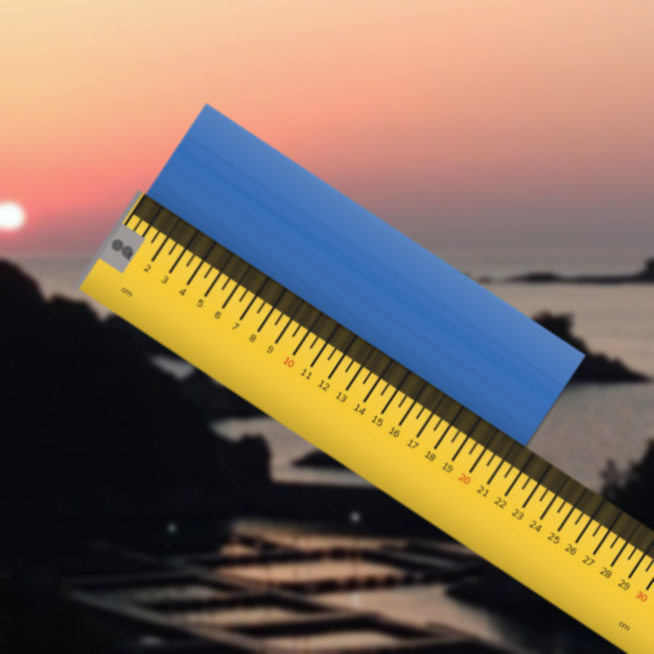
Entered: 21.5 cm
